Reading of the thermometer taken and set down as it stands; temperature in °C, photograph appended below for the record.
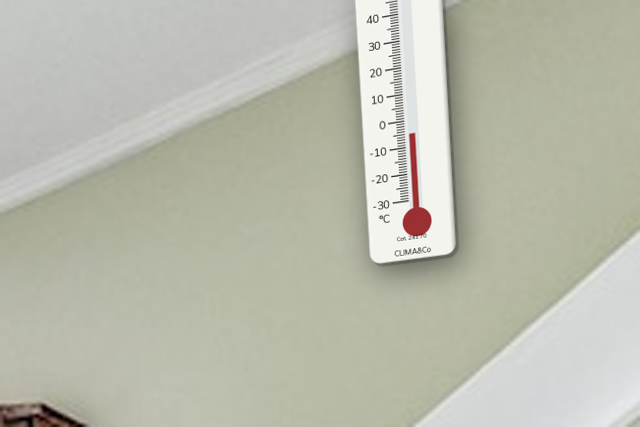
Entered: -5 °C
